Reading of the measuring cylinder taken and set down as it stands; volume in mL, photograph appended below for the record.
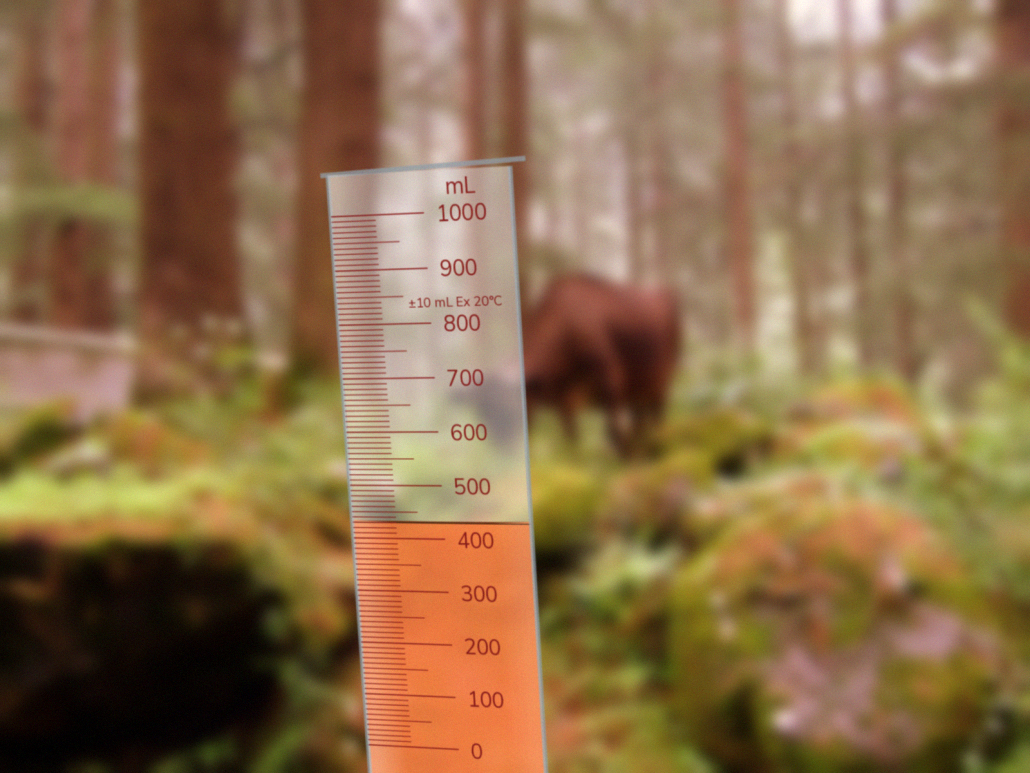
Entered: 430 mL
